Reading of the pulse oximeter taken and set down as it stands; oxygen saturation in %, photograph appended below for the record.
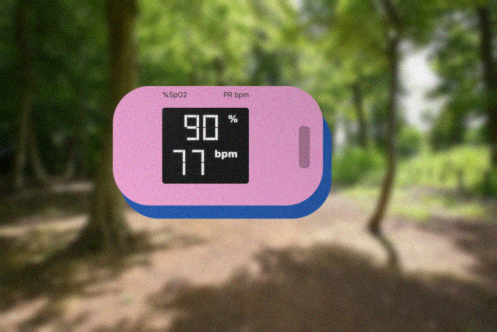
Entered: 90 %
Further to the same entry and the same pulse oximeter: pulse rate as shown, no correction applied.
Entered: 77 bpm
